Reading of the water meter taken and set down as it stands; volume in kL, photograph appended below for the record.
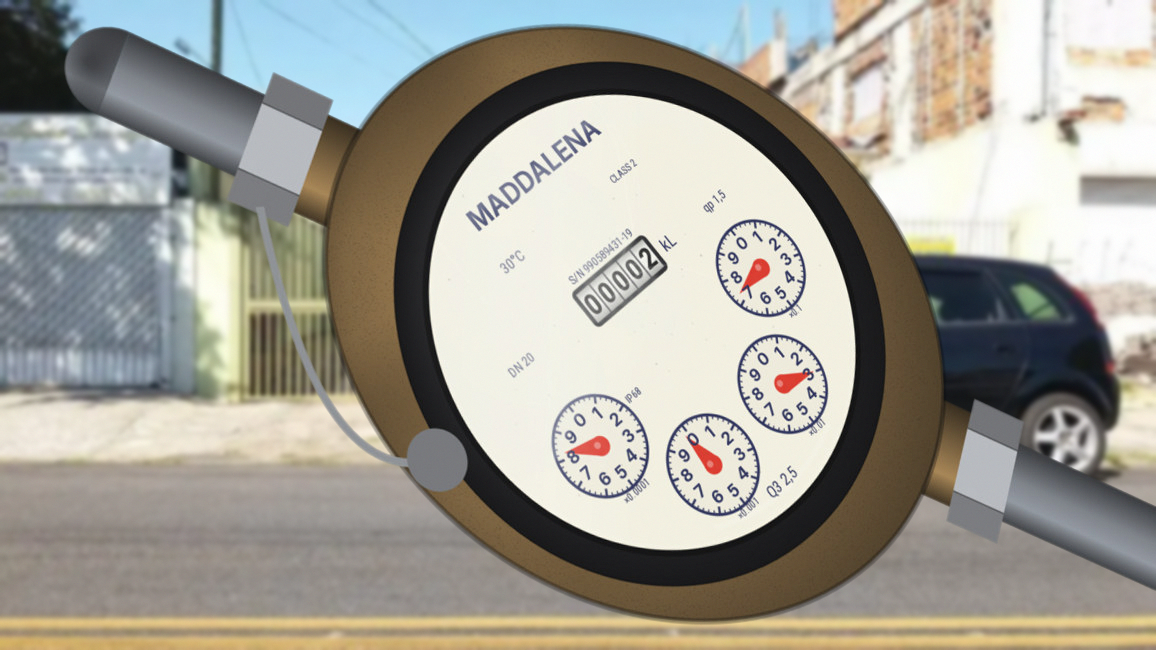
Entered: 2.7298 kL
